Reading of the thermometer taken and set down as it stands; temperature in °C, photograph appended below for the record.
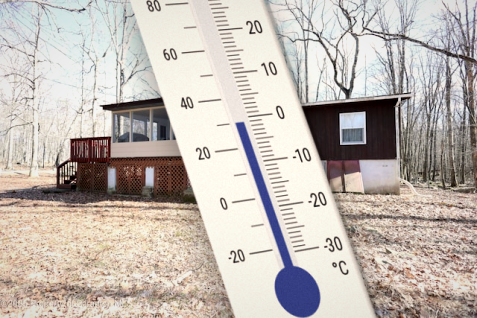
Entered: -1 °C
